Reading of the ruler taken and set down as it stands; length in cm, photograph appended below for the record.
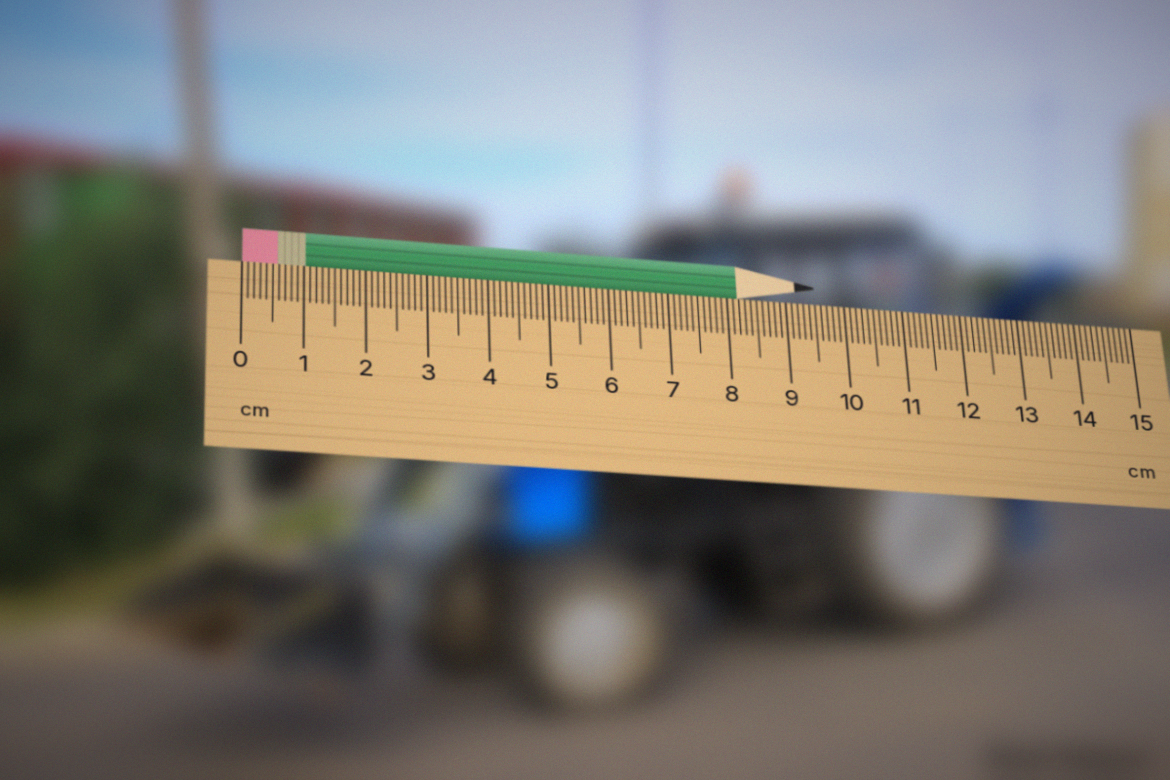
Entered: 9.5 cm
